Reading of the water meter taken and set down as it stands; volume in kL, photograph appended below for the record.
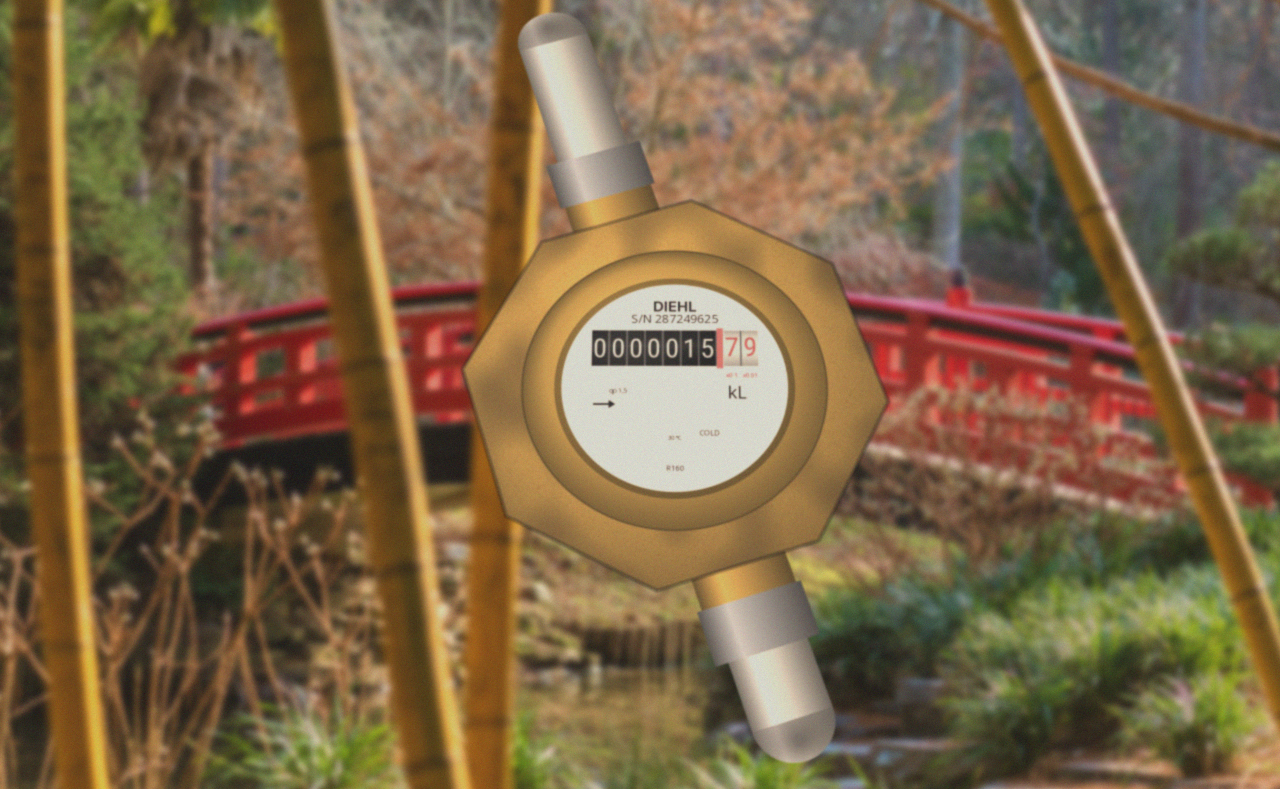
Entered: 15.79 kL
